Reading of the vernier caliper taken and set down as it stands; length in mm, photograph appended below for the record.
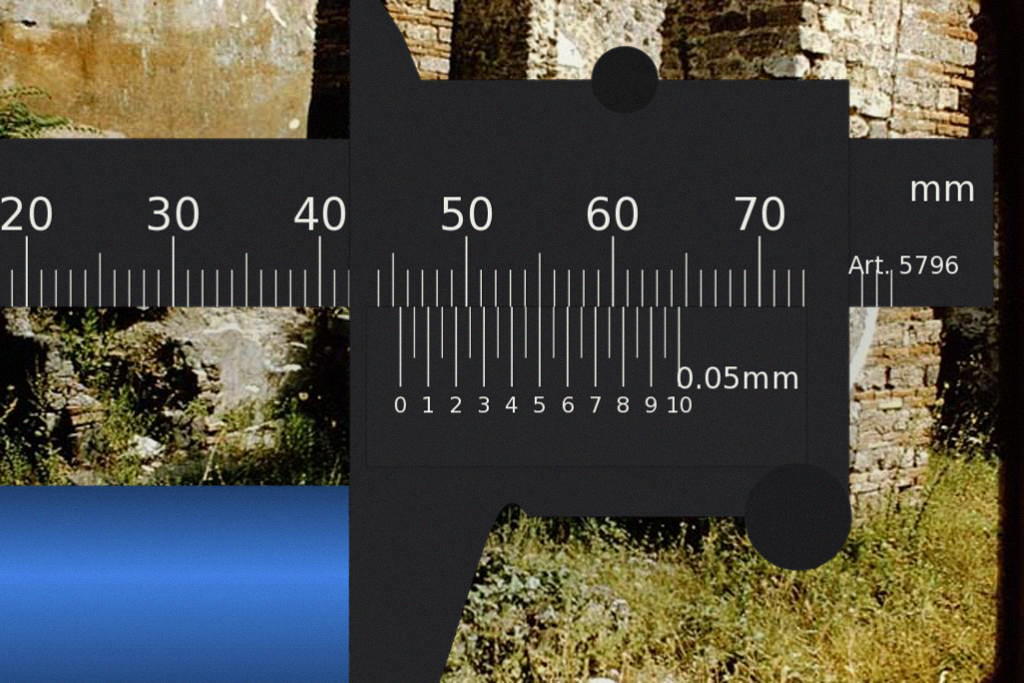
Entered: 45.5 mm
